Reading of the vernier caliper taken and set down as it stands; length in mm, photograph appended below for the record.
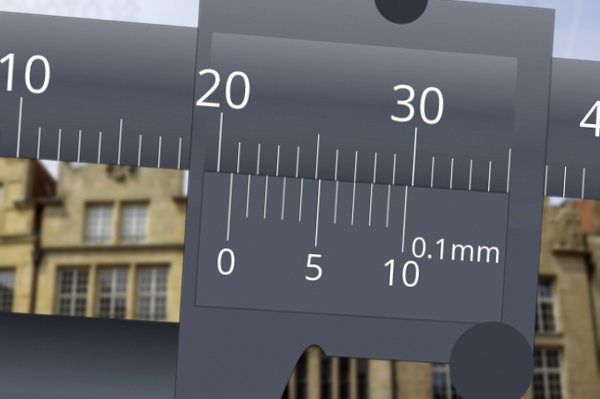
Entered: 20.7 mm
